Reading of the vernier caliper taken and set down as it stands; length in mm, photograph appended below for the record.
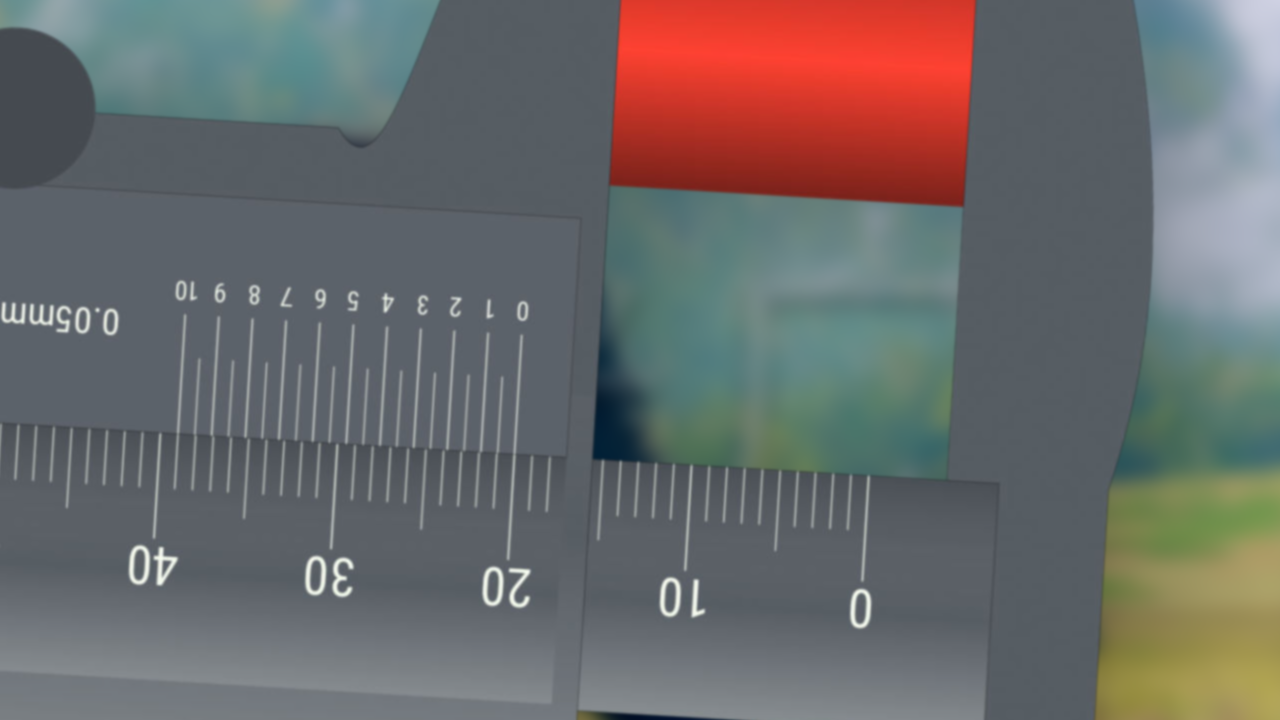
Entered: 20.0 mm
